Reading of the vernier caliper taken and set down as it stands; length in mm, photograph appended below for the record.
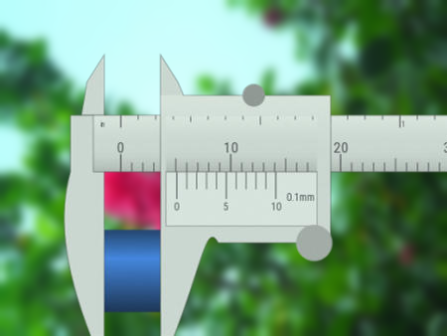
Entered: 5.1 mm
